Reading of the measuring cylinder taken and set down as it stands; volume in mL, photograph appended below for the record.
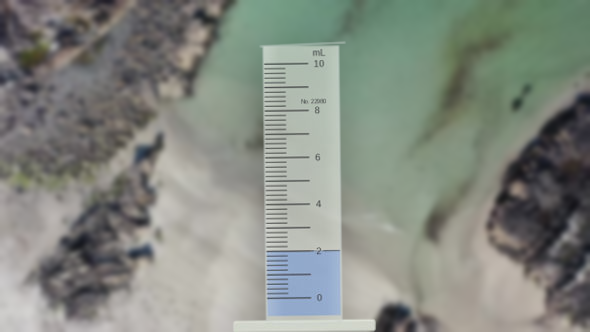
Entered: 2 mL
